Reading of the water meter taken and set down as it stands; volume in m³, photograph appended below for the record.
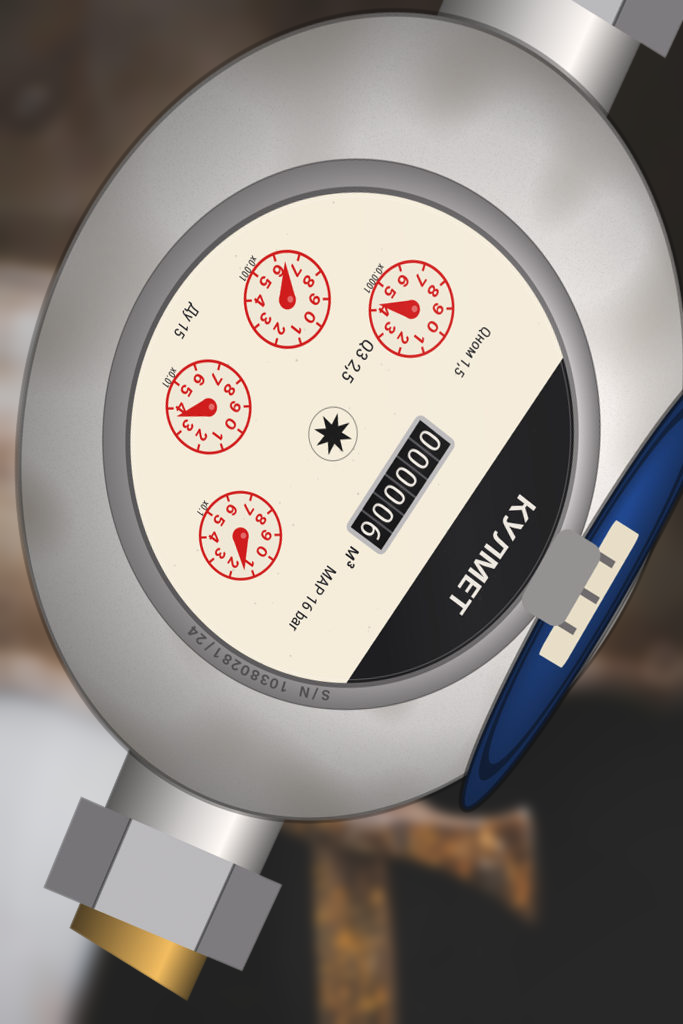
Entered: 6.1364 m³
